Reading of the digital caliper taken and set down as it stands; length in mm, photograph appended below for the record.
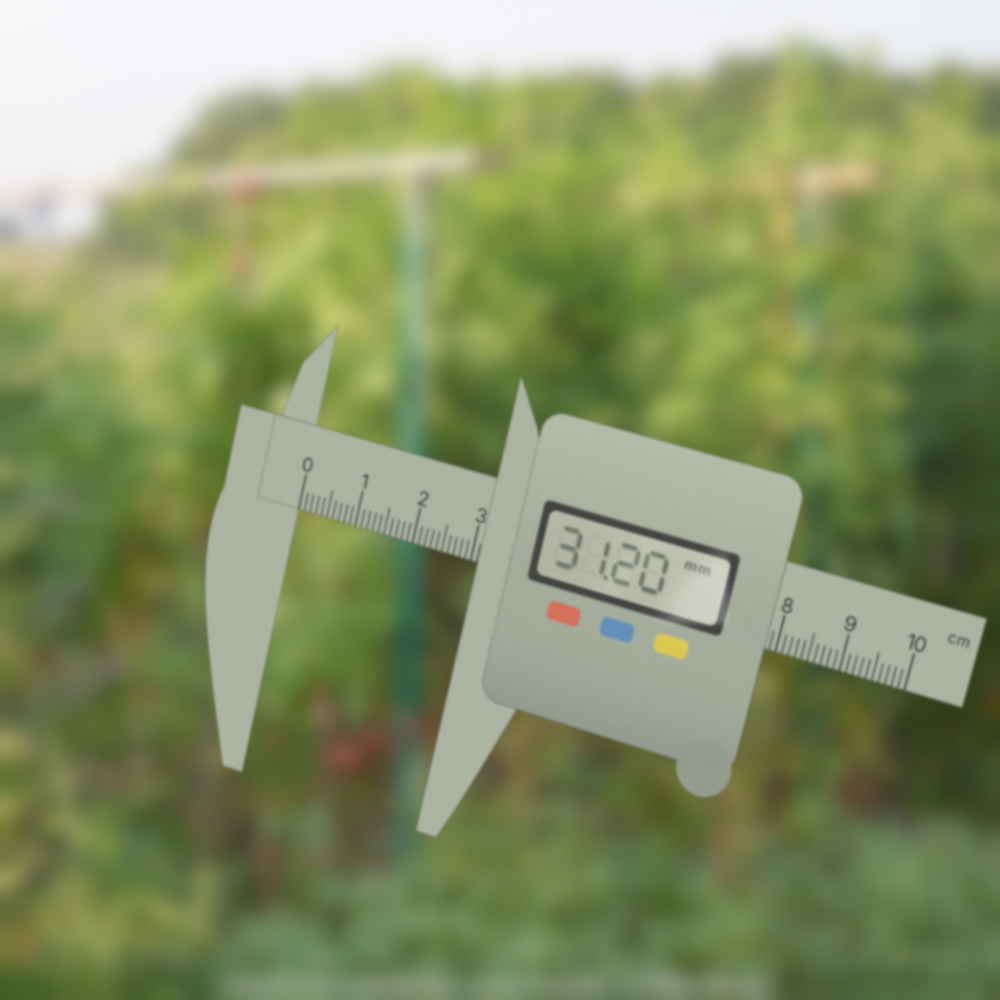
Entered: 31.20 mm
